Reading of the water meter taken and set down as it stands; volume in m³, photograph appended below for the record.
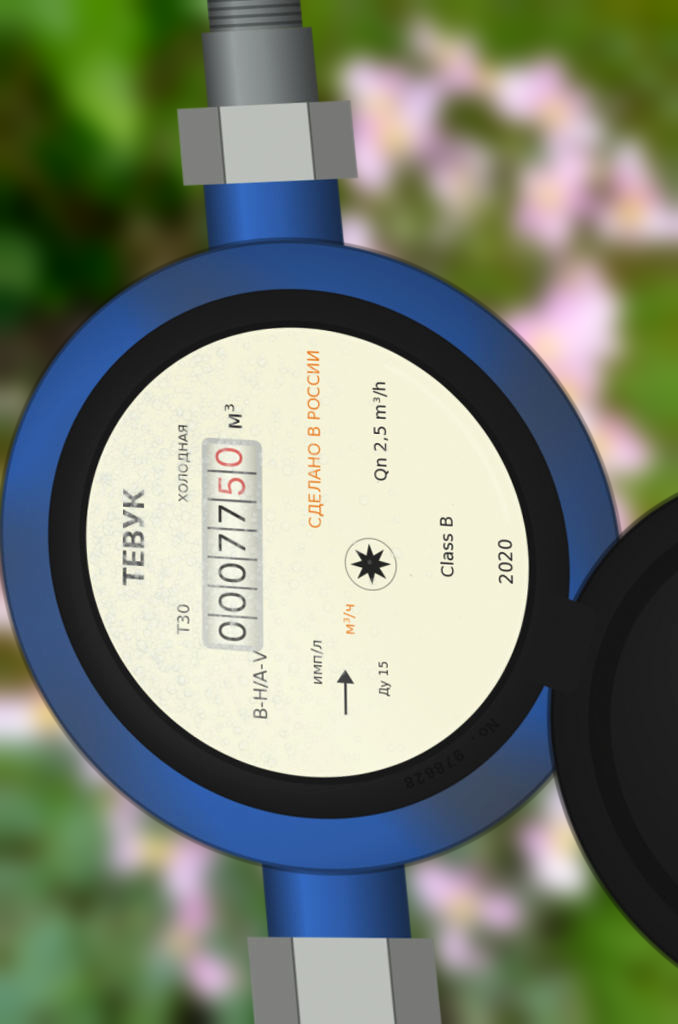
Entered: 77.50 m³
